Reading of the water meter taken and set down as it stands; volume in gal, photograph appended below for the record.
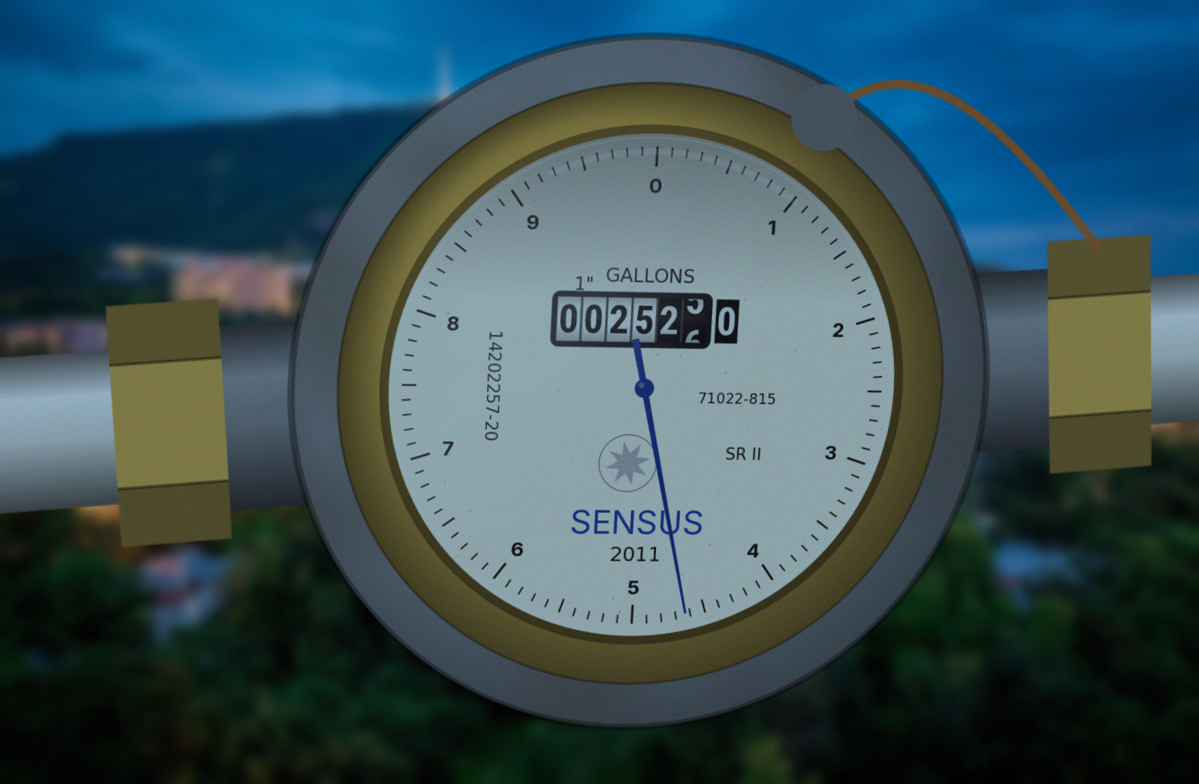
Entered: 25254.6 gal
